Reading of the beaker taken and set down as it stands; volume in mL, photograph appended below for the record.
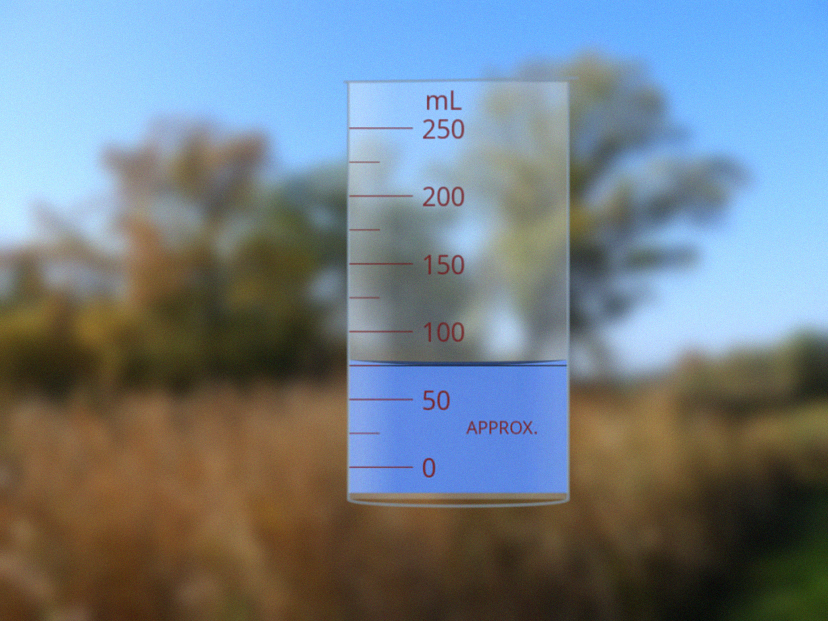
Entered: 75 mL
